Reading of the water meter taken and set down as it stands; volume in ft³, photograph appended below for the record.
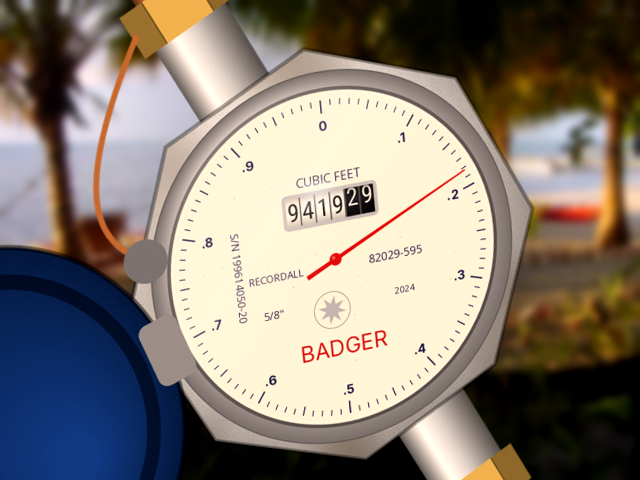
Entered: 941929.18 ft³
